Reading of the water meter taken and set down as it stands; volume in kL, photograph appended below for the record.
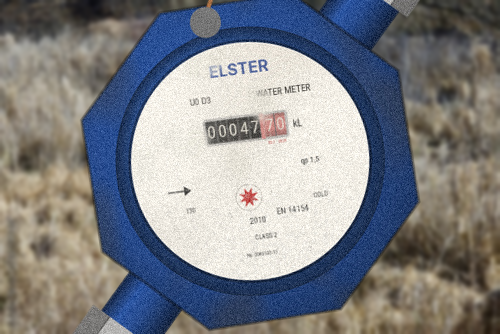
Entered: 47.70 kL
